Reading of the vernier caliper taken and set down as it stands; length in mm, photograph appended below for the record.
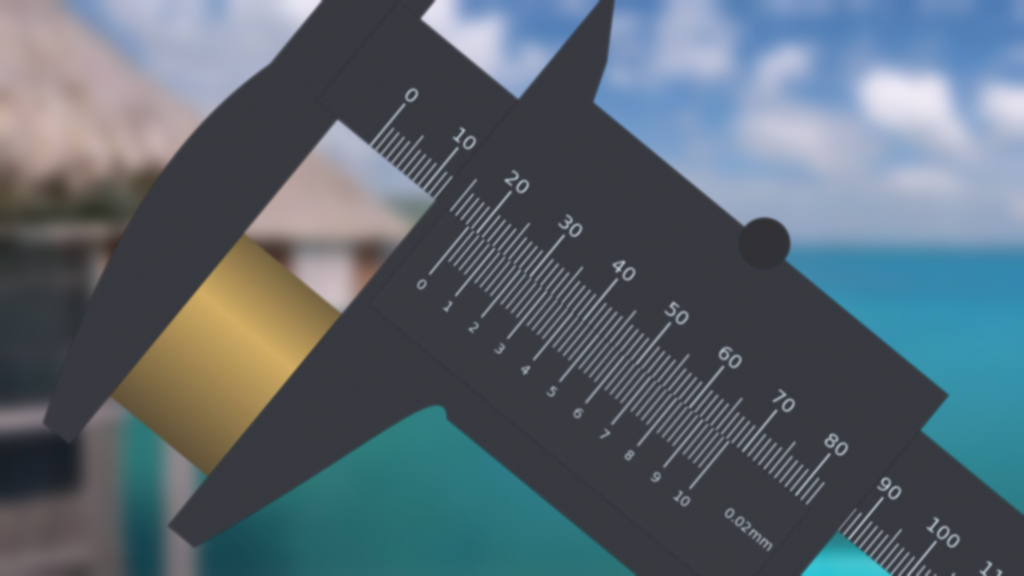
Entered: 18.5 mm
